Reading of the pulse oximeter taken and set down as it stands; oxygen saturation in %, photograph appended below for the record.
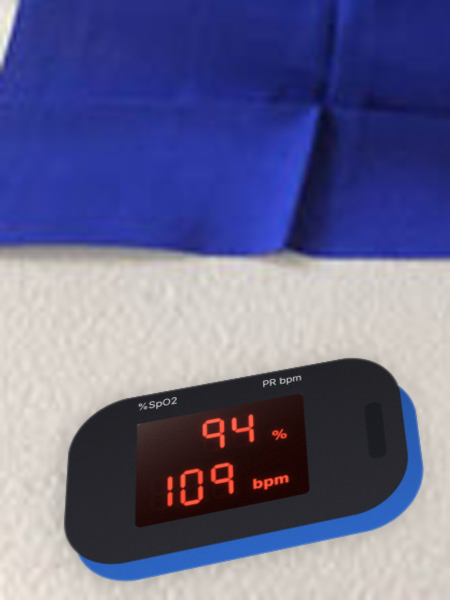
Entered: 94 %
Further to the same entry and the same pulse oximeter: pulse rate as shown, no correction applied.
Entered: 109 bpm
